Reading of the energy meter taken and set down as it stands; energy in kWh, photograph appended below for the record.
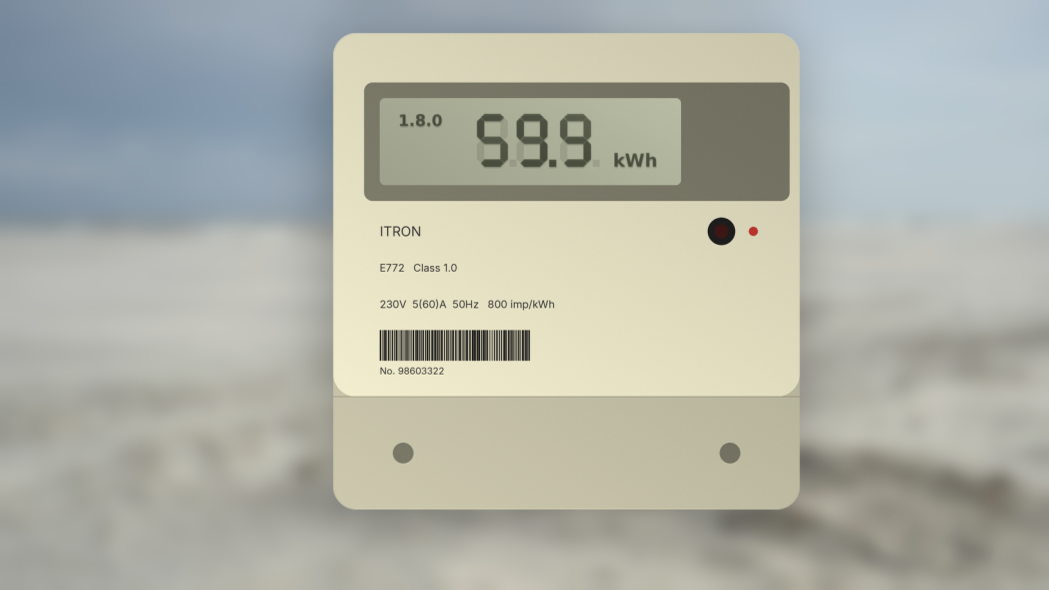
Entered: 59.9 kWh
